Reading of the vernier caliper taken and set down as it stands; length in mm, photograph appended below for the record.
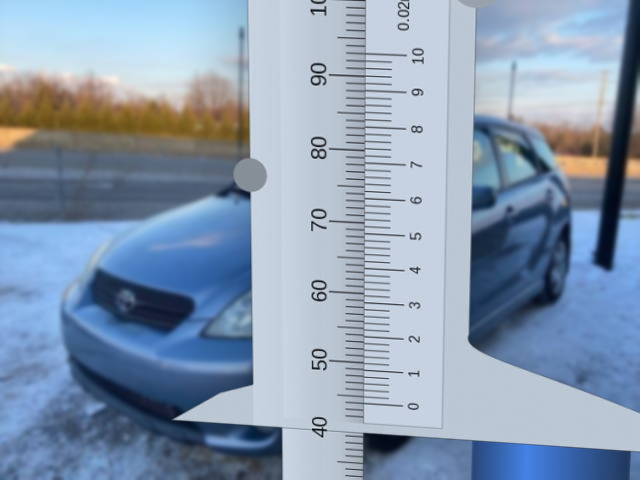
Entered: 44.0 mm
